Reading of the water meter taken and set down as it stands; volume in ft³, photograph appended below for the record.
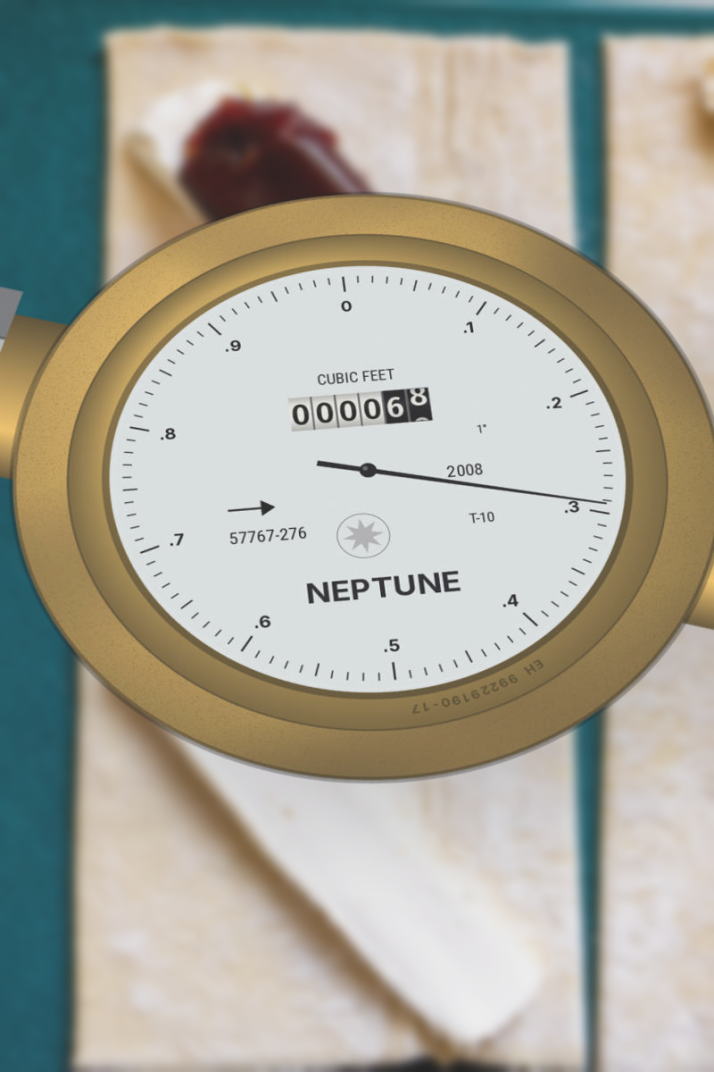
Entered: 68.29 ft³
